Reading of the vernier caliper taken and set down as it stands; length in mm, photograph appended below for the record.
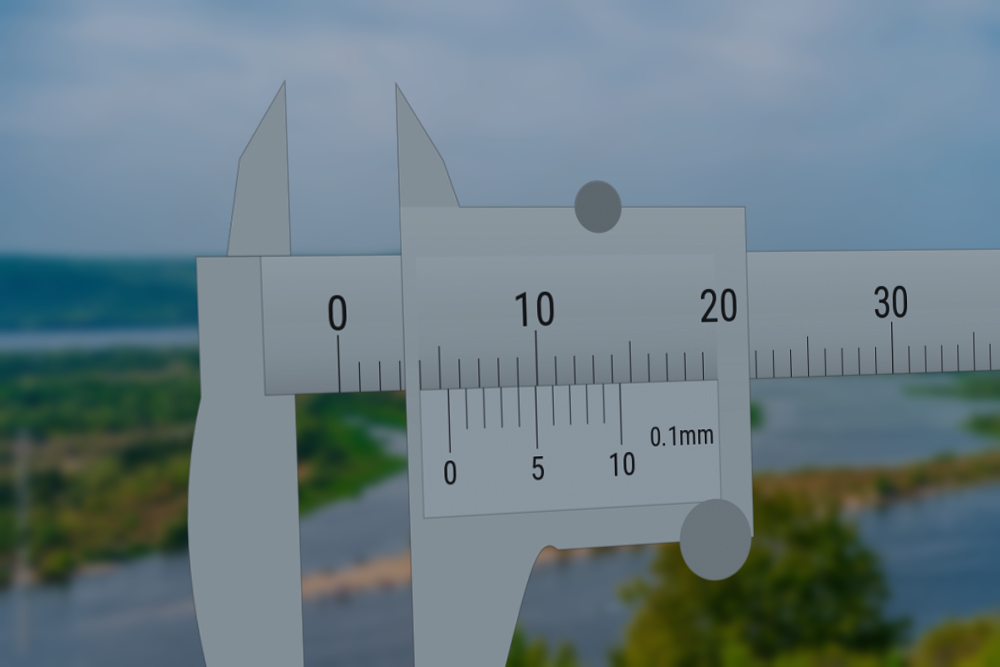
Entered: 5.4 mm
